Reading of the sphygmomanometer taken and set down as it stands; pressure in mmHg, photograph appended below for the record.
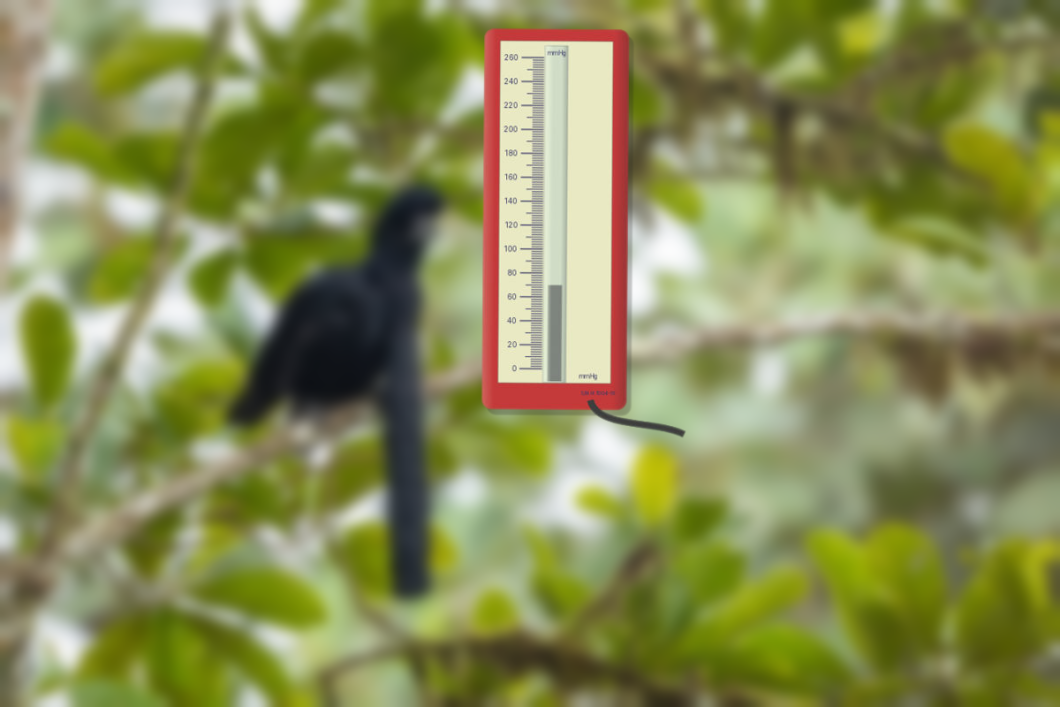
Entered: 70 mmHg
